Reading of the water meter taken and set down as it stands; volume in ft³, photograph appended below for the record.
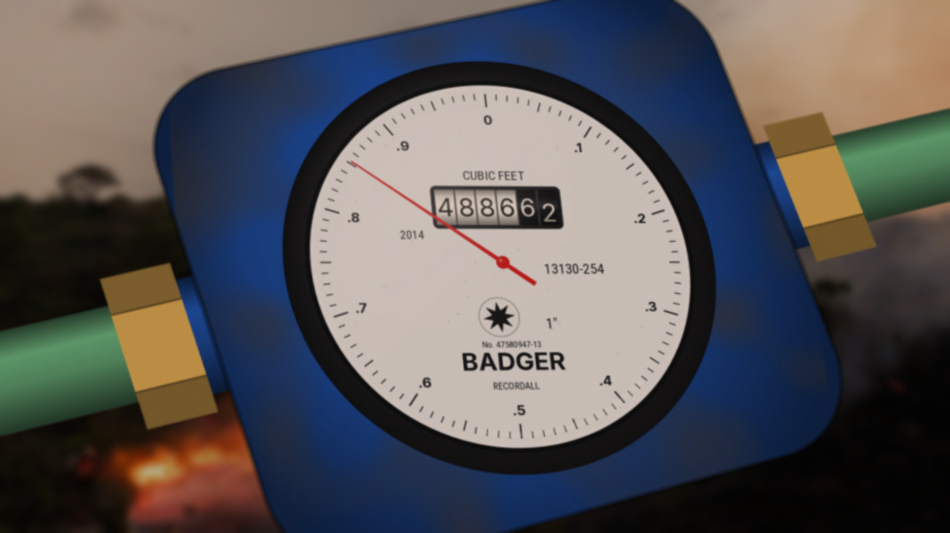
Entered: 488661.85 ft³
